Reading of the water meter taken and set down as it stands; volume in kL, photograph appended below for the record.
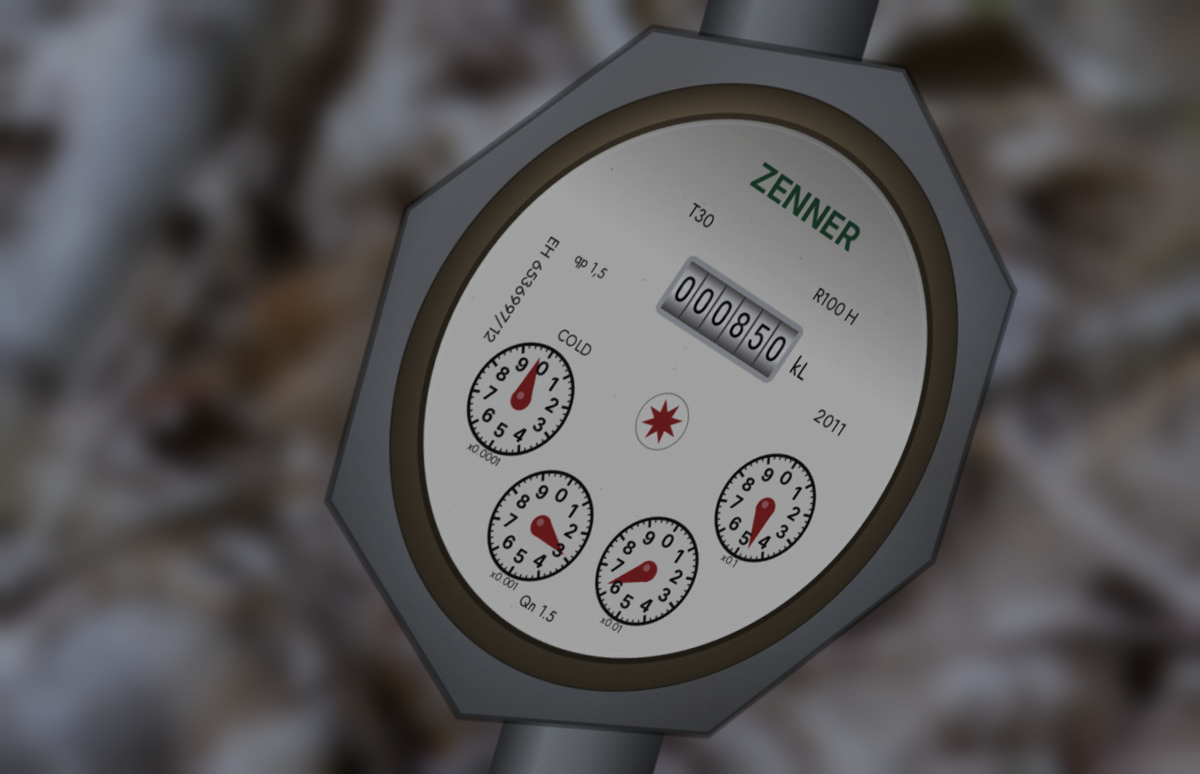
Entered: 850.4629 kL
